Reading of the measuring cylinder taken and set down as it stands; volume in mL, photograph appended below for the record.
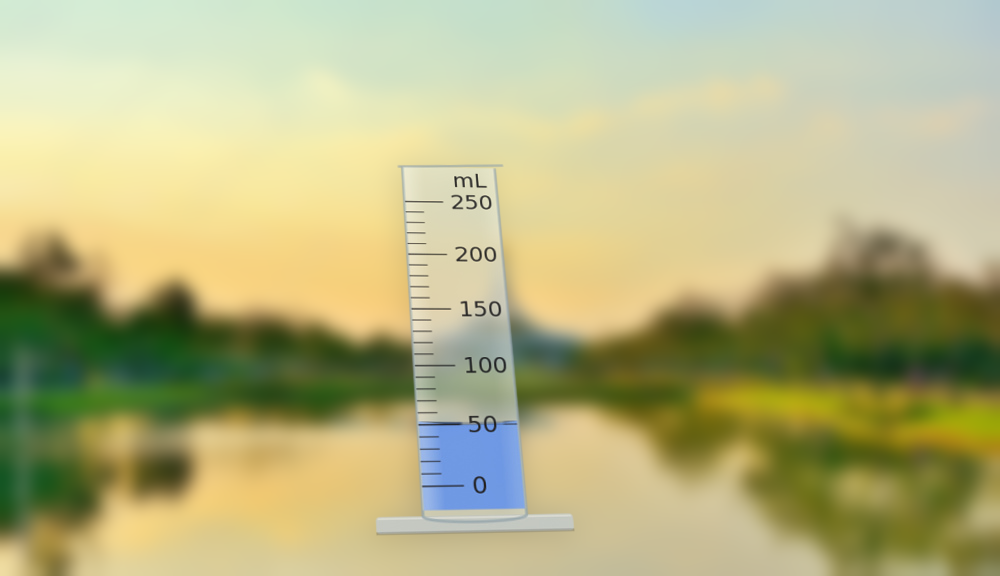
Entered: 50 mL
